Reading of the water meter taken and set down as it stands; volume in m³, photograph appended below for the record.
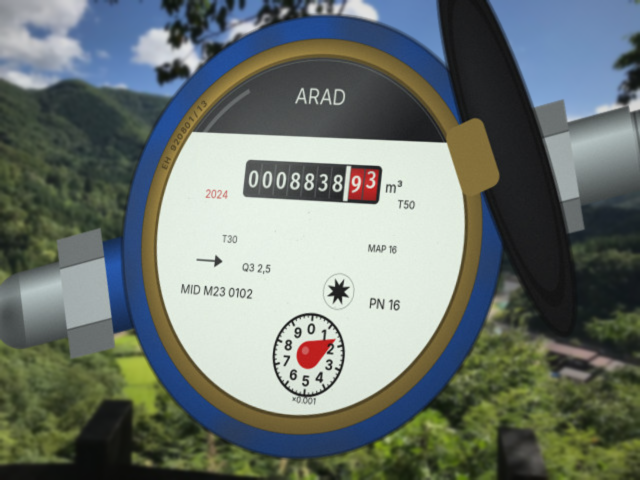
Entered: 8838.931 m³
